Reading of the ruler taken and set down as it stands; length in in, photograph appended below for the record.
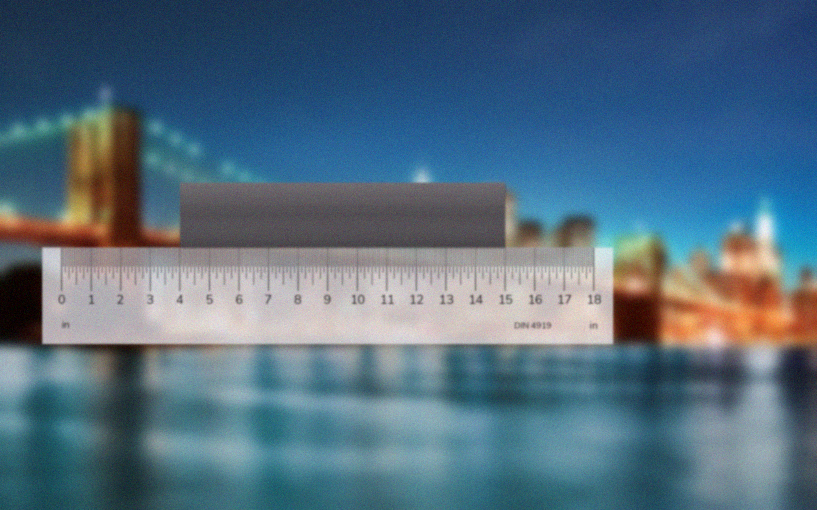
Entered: 11 in
